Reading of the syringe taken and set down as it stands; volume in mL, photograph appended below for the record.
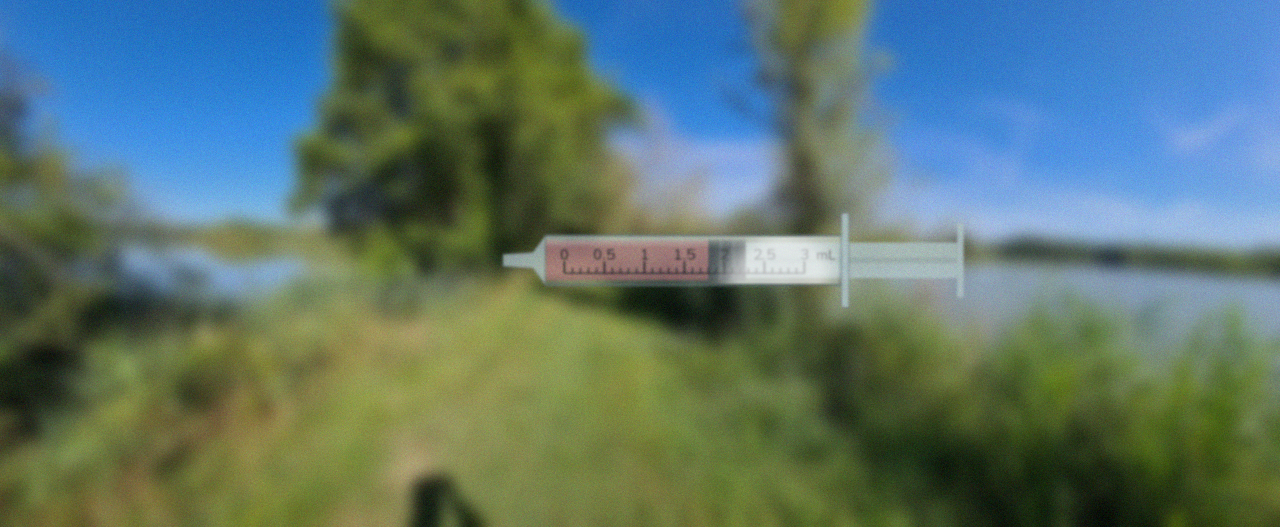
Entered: 1.8 mL
